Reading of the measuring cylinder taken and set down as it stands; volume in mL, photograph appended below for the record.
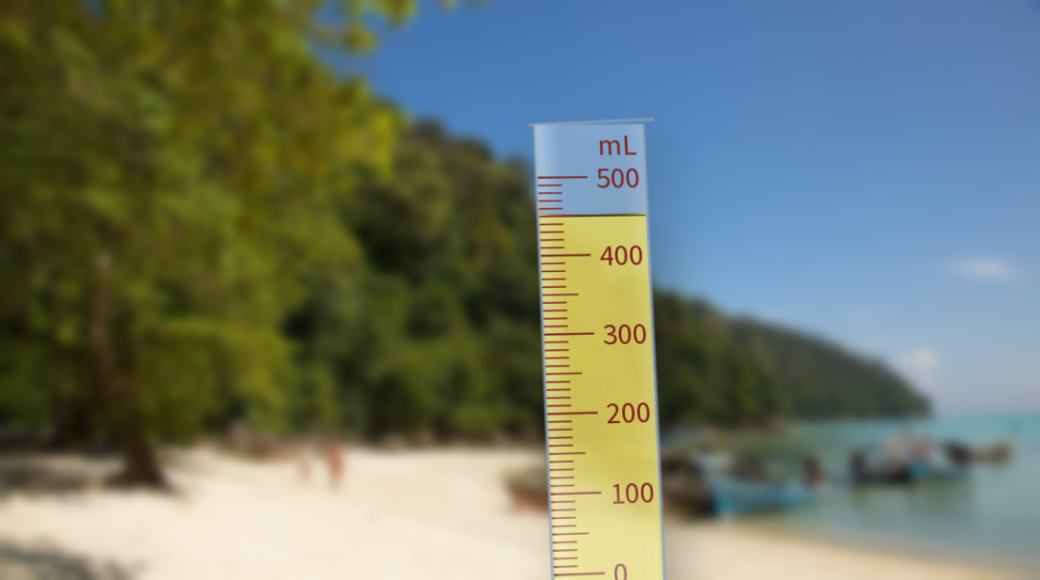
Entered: 450 mL
